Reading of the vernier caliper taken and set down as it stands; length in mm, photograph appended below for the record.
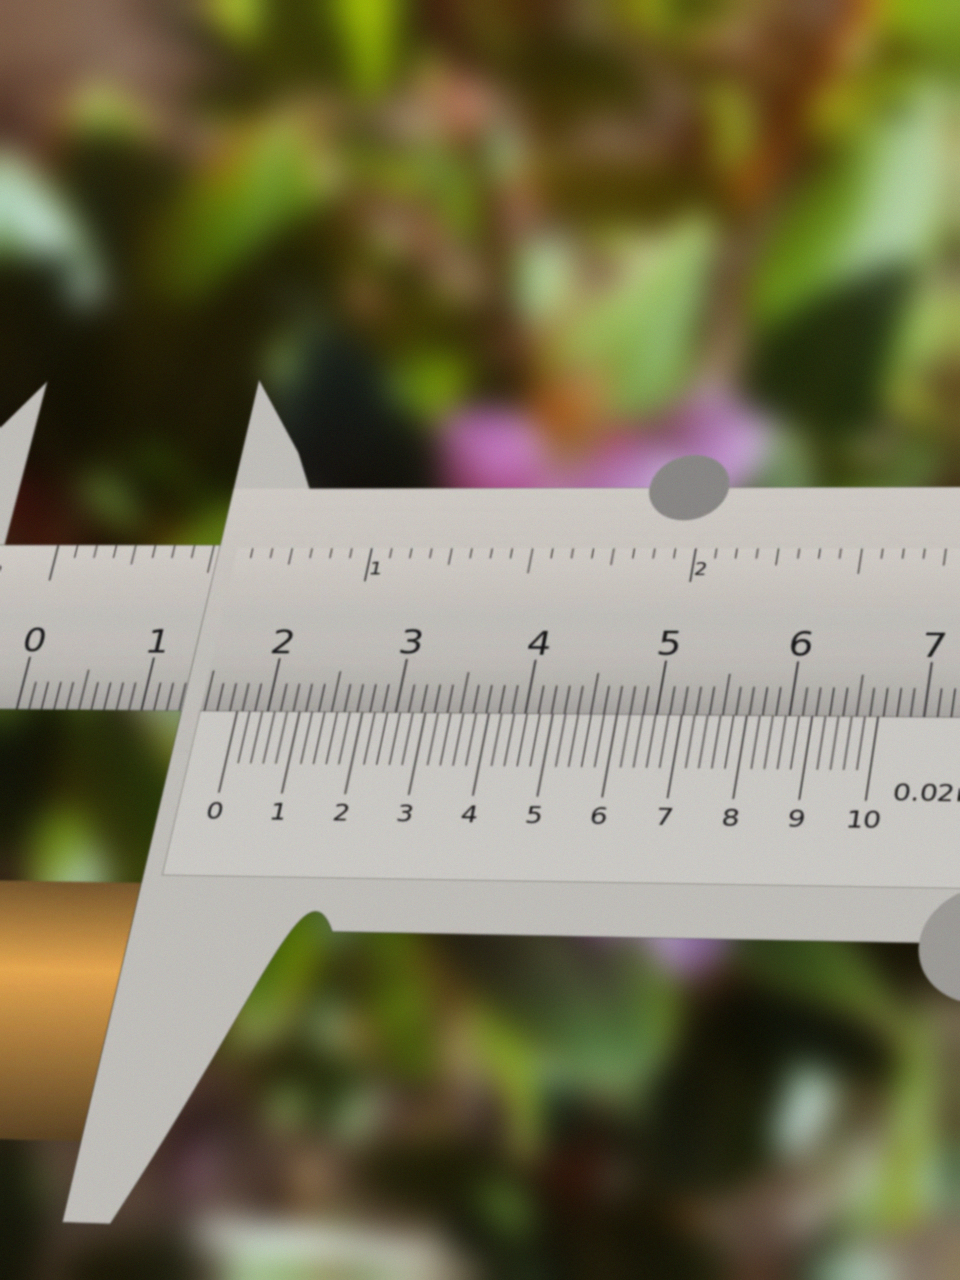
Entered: 17.6 mm
